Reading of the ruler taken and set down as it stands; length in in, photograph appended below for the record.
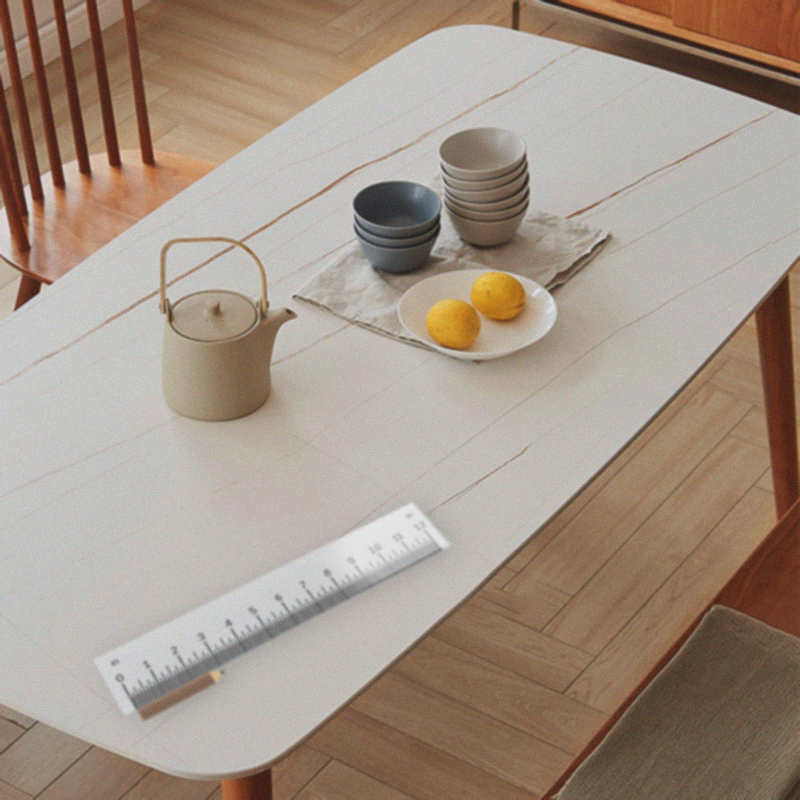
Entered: 3 in
